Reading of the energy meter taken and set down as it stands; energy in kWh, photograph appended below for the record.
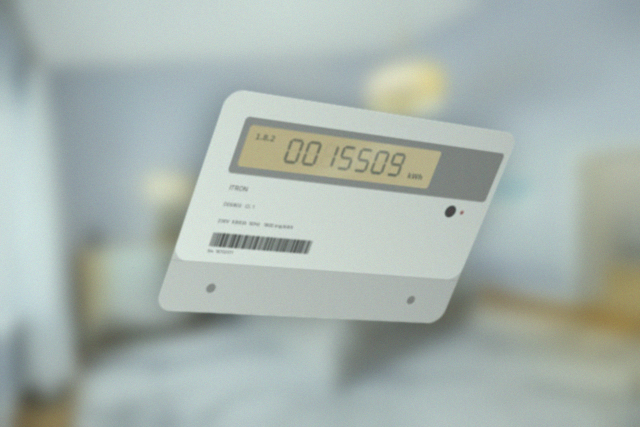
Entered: 15509 kWh
